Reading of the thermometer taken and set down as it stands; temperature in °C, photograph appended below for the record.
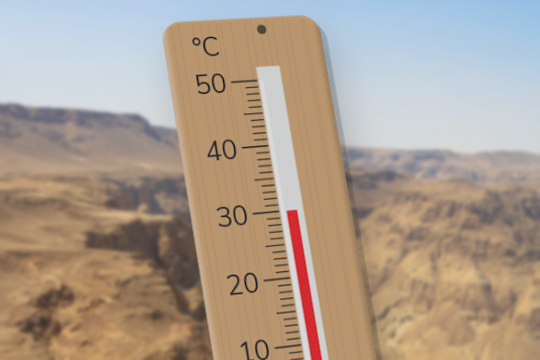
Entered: 30 °C
